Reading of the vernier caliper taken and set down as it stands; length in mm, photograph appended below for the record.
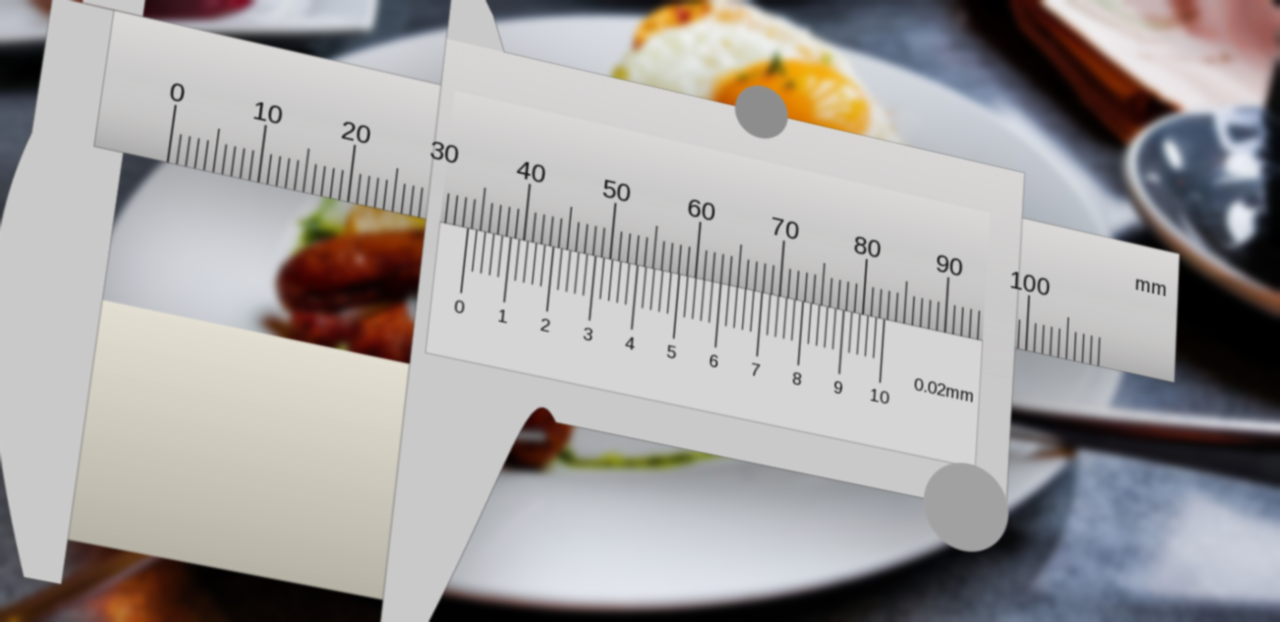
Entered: 33.6 mm
